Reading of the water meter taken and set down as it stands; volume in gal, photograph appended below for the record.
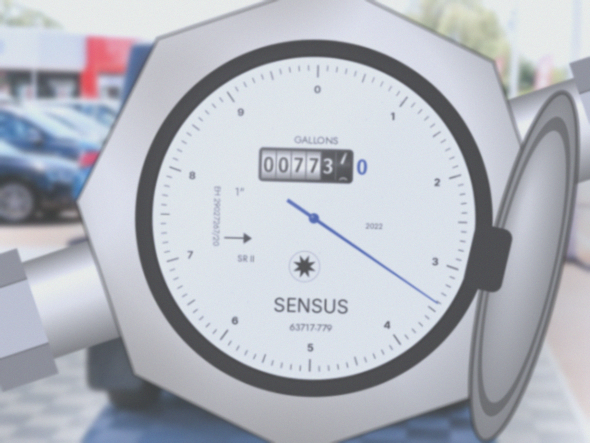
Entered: 77373.4 gal
